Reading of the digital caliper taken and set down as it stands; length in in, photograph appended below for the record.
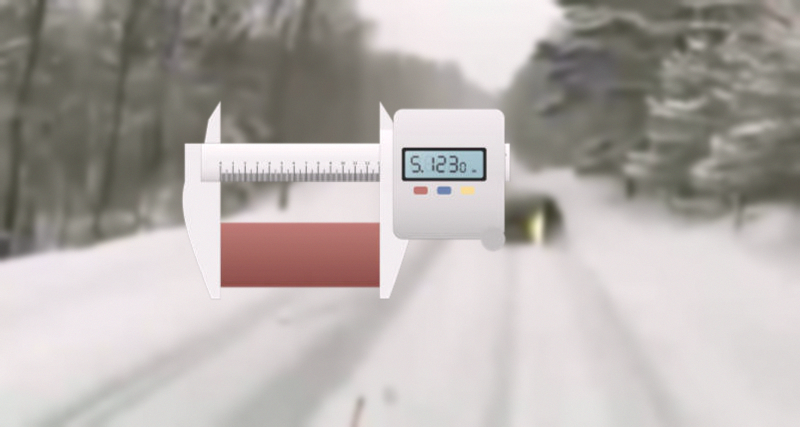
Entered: 5.1230 in
